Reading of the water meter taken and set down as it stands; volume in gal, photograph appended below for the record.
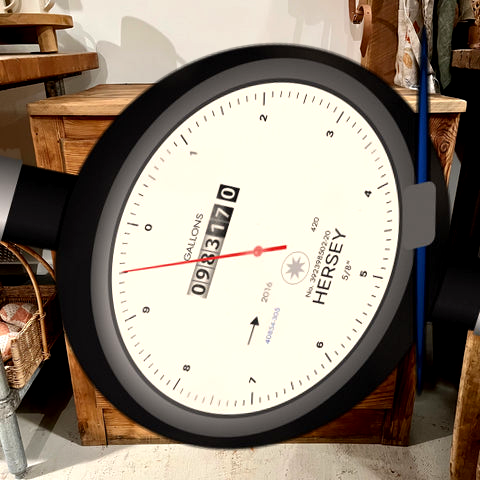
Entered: 983169.5 gal
